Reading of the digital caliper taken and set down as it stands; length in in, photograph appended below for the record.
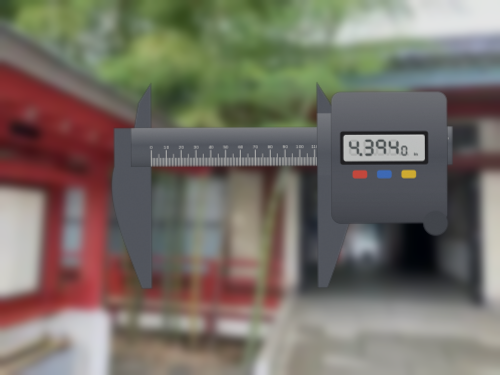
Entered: 4.3940 in
